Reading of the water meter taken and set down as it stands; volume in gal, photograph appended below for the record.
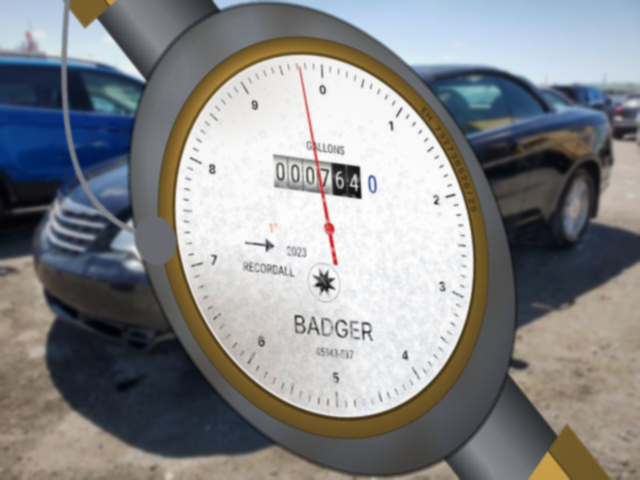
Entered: 7639.7 gal
